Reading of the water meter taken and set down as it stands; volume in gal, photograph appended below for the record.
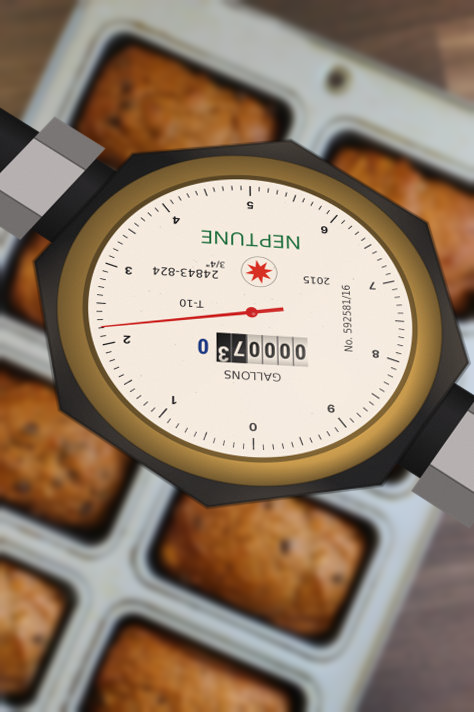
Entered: 732.2 gal
